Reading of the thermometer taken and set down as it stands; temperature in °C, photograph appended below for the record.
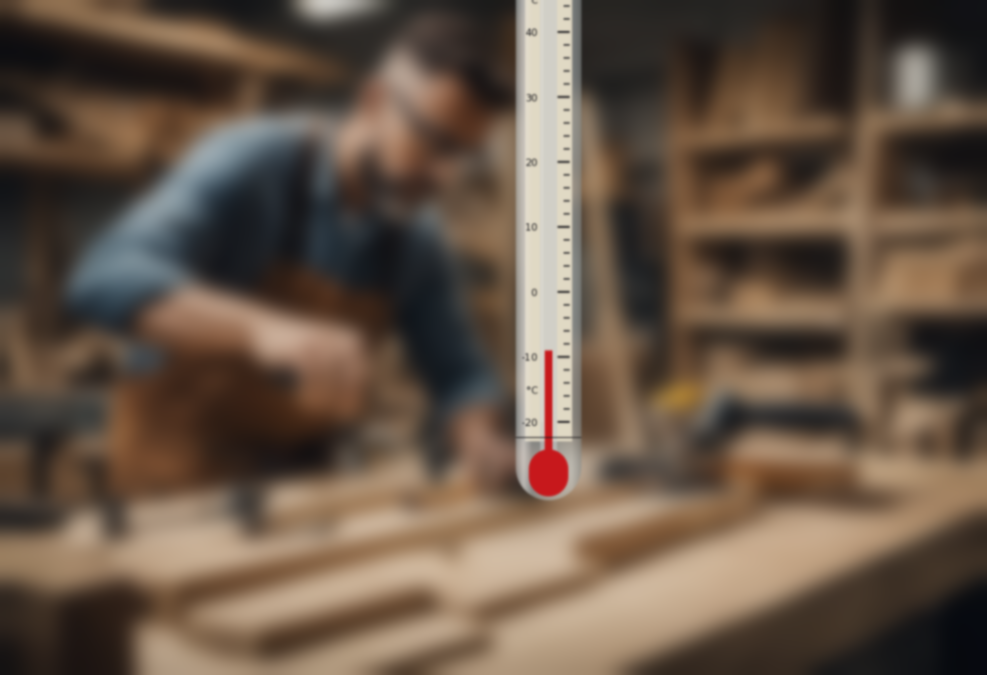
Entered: -9 °C
